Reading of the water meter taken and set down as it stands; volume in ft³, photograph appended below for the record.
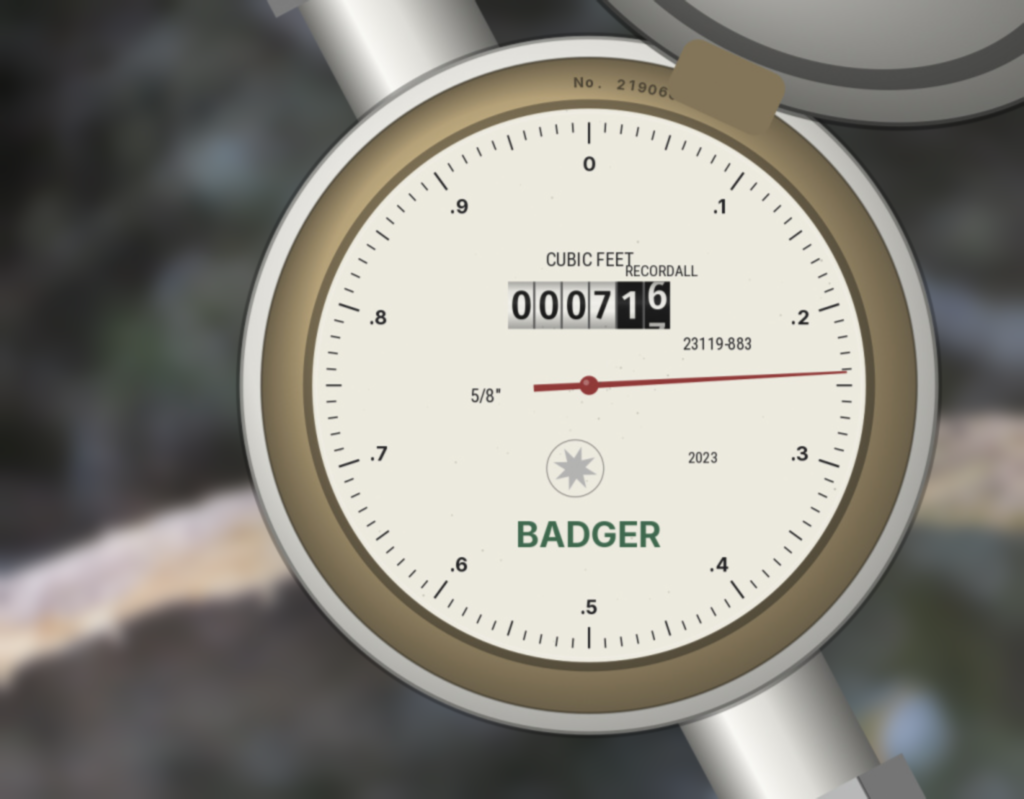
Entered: 716.24 ft³
